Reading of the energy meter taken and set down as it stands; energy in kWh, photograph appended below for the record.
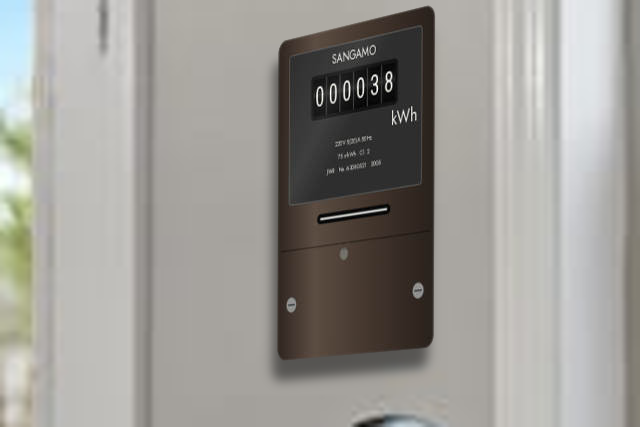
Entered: 38 kWh
